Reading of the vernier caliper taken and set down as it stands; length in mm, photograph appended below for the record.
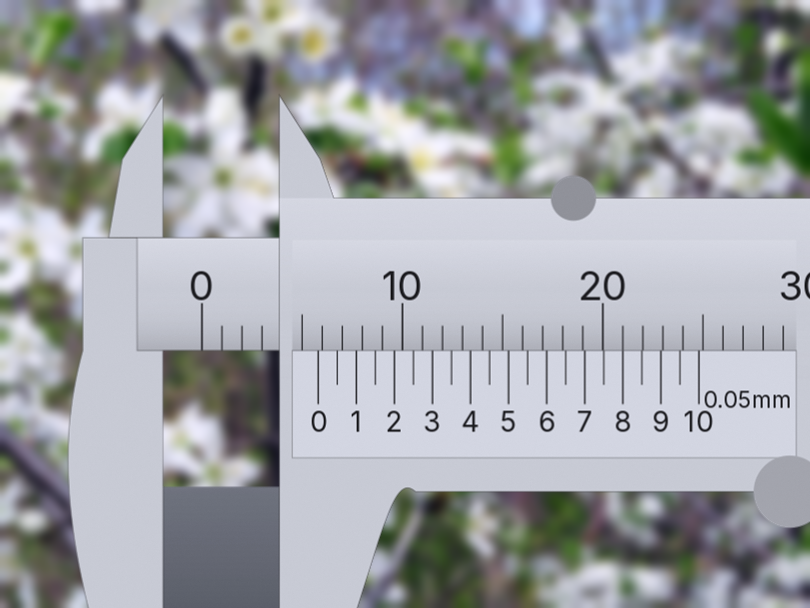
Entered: 5.8 mm
